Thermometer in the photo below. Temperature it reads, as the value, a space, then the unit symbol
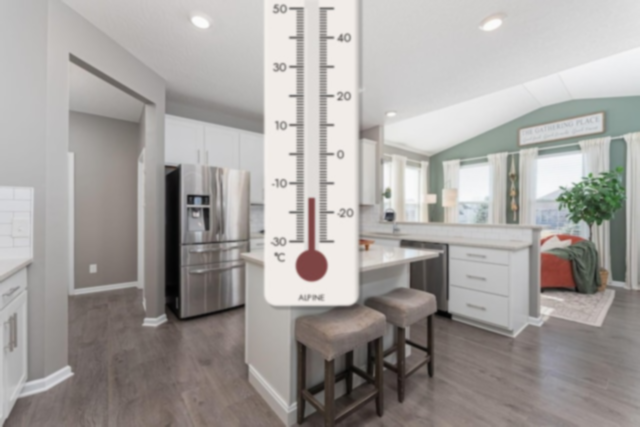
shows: -15 °C
